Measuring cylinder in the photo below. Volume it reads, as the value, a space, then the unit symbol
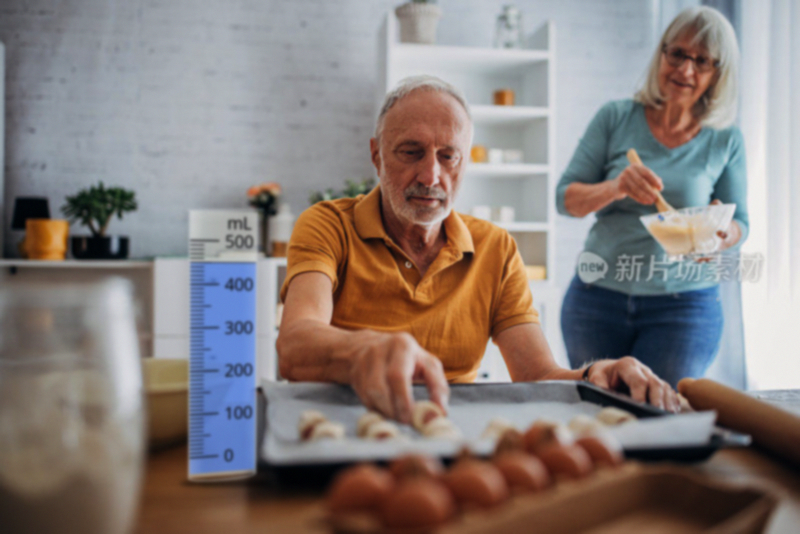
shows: 450 mL
